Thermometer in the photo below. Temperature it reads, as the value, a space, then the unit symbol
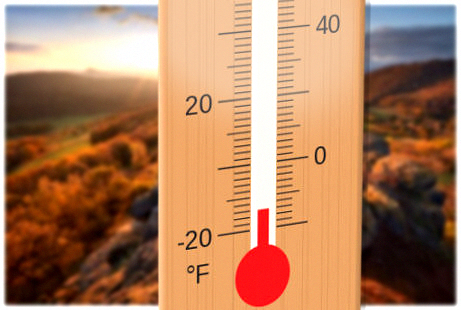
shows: -14 °F
